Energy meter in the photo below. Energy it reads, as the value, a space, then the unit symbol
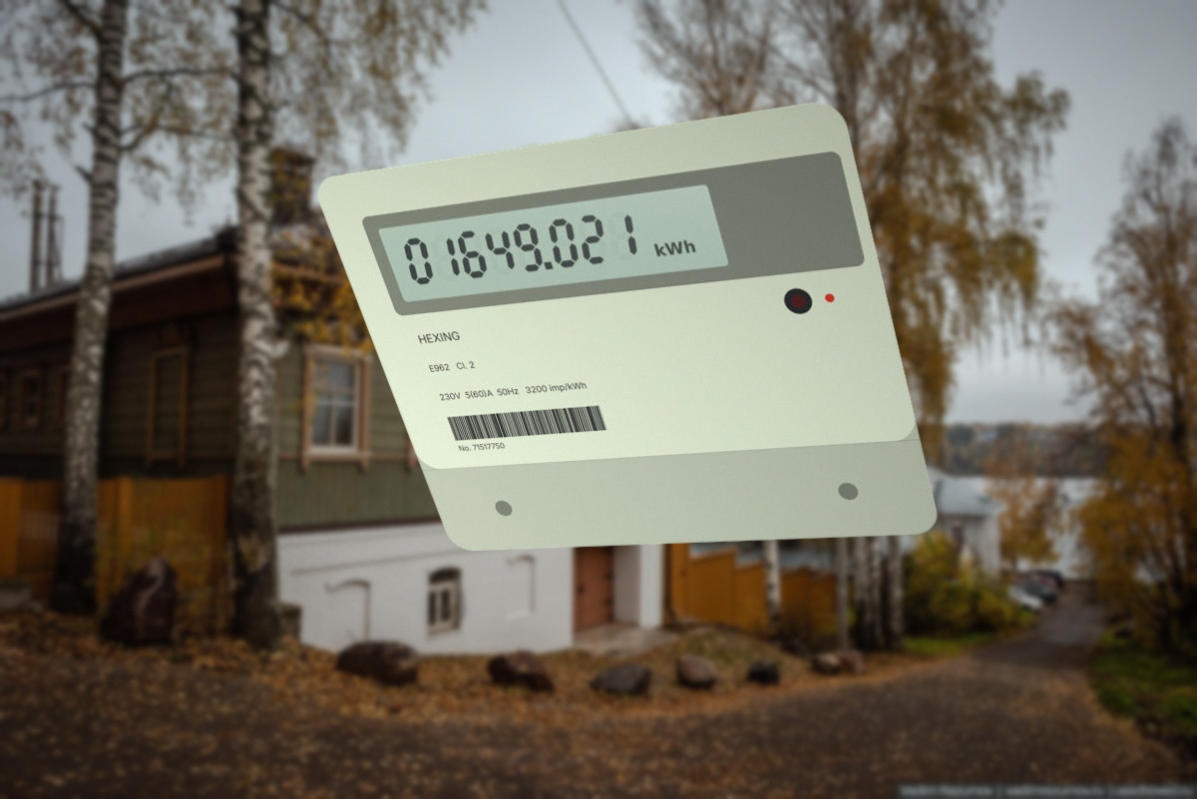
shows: 1649.021 kWh
